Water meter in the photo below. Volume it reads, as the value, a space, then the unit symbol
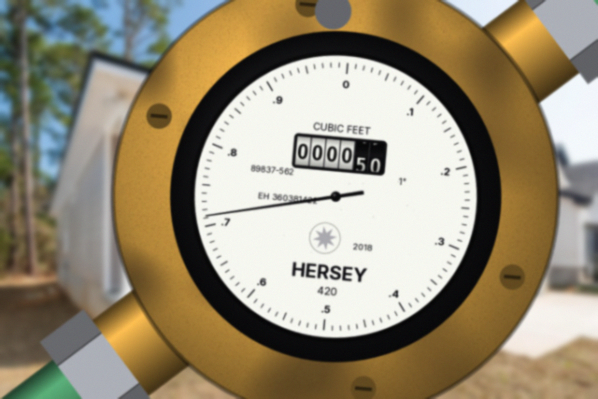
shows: 49.71 ft³
